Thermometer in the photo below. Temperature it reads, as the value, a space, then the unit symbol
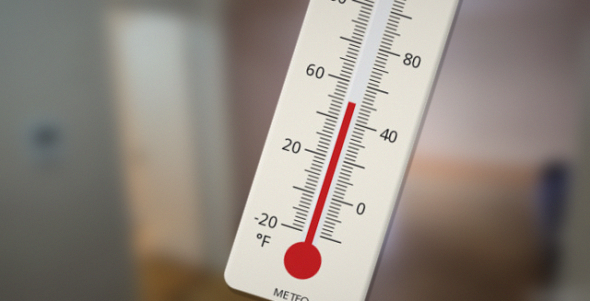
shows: 50 °F
